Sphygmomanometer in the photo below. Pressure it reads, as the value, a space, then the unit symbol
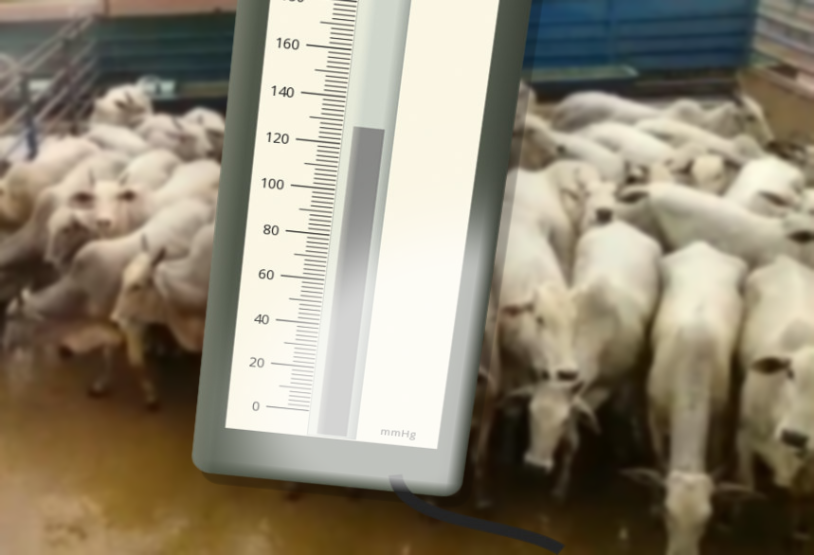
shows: 128 mmHg
